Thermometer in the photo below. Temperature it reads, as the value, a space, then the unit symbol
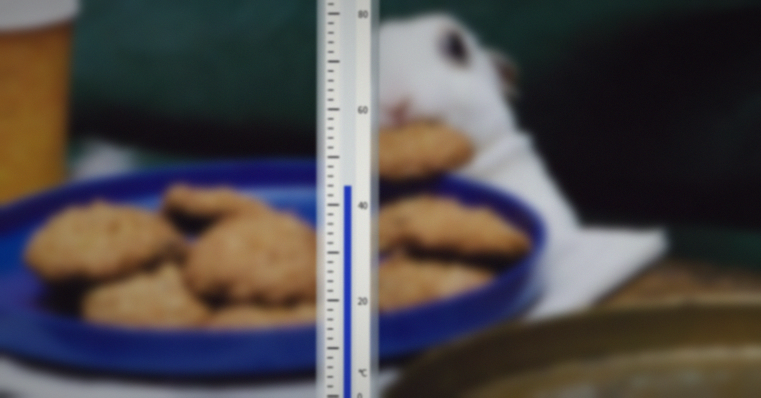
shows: 44 °C
